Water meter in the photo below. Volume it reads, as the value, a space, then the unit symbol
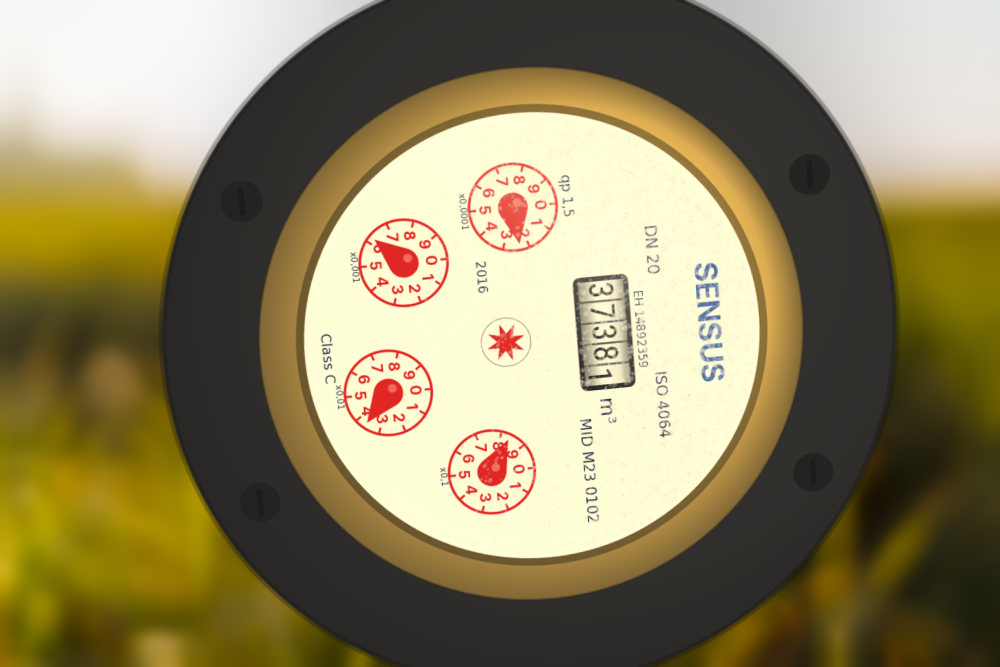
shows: 37380.8362 m³
